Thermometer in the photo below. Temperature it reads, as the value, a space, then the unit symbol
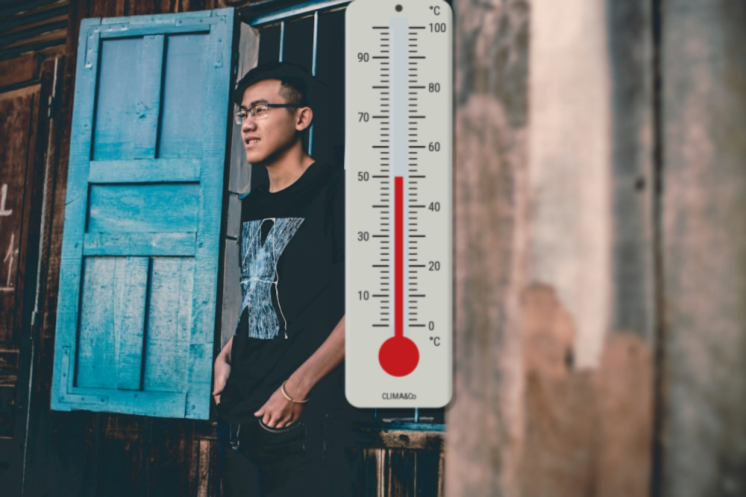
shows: 50 °C
